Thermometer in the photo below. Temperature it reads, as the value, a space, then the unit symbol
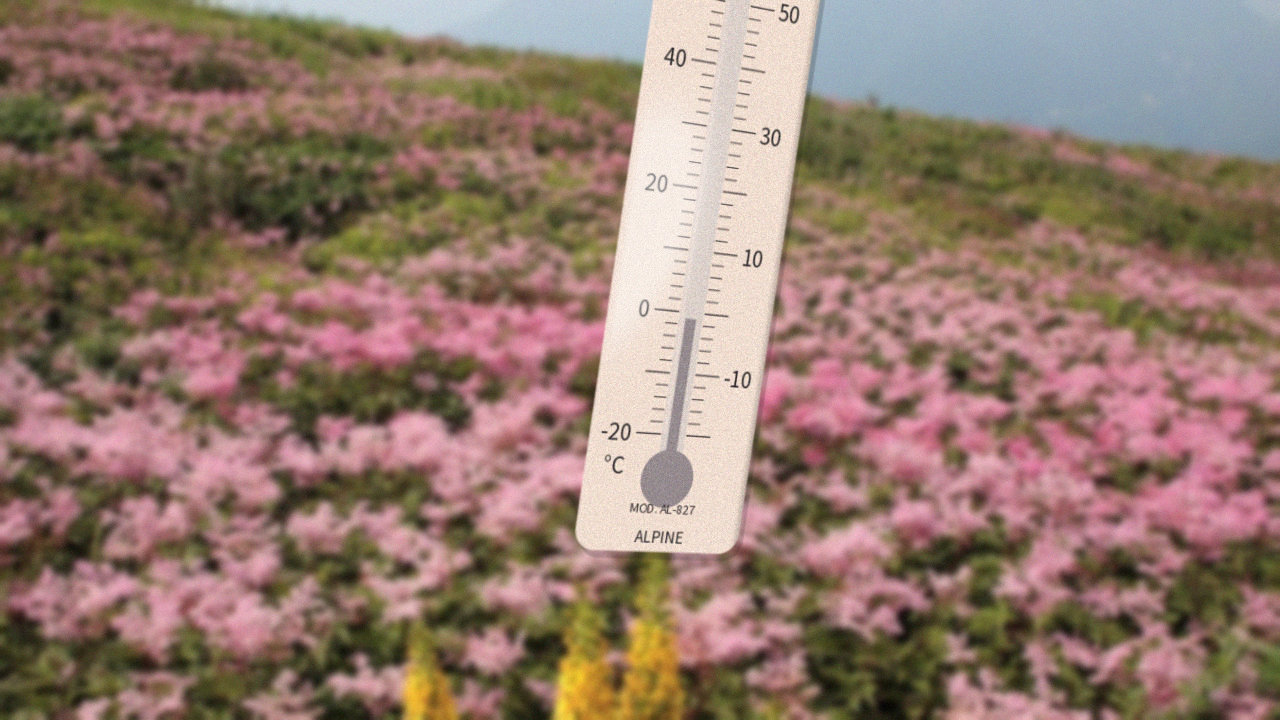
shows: -1 °C
